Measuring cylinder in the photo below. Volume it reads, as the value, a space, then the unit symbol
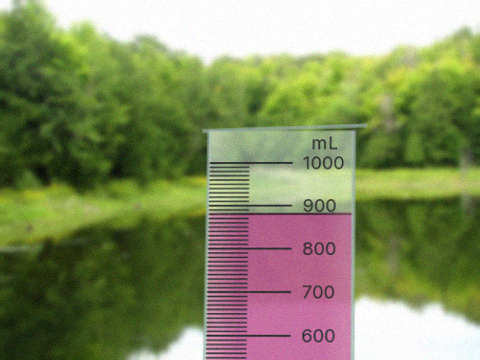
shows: 880 mL
